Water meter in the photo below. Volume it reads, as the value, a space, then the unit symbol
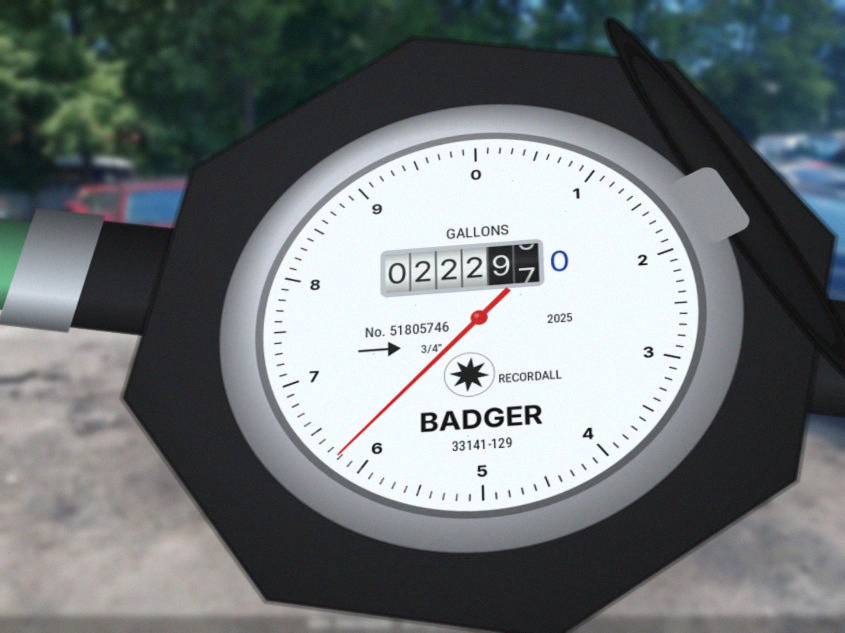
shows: 222966.2 gal
